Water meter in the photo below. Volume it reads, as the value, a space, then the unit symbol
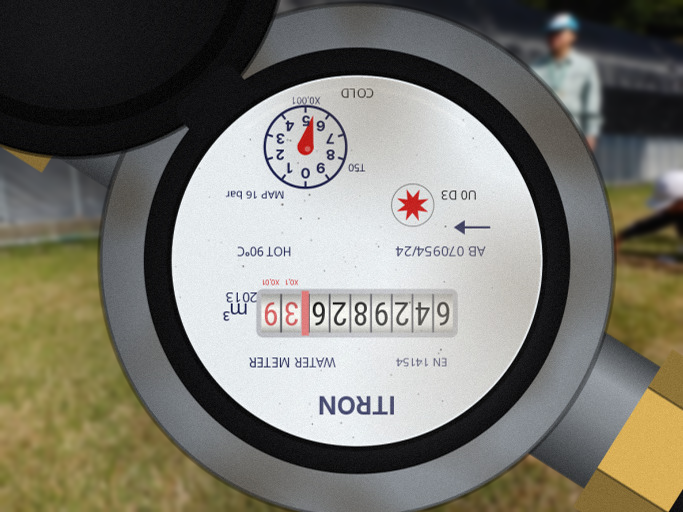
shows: 6429826.395 m³
